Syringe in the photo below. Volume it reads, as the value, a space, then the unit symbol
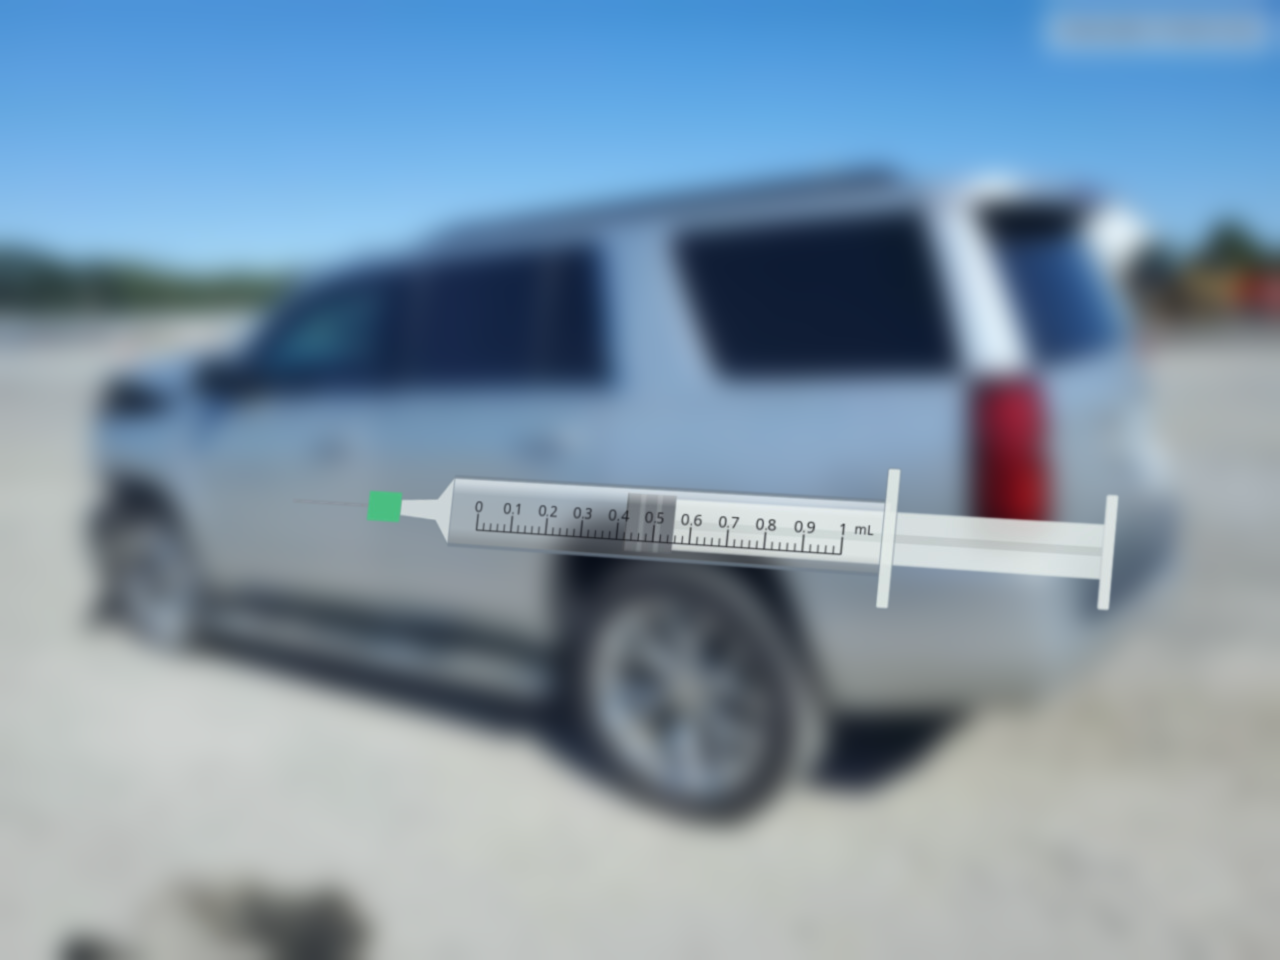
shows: 0.42 mL
